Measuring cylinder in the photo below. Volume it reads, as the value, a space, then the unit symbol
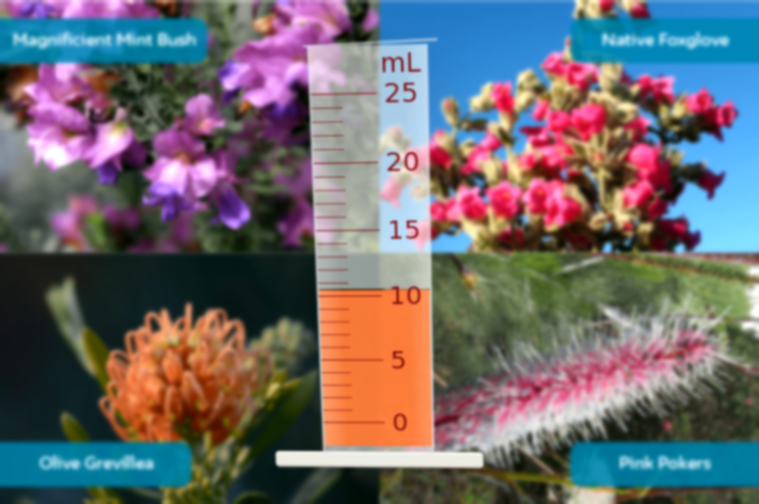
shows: 10.5 mL
